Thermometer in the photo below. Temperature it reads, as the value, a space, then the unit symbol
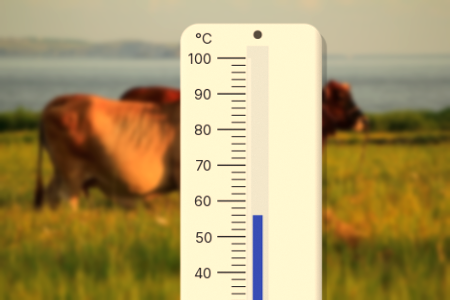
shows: 56 °C
